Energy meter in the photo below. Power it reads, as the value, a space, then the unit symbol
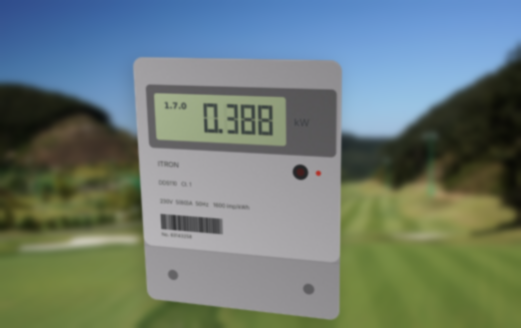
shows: 0.388 kW
